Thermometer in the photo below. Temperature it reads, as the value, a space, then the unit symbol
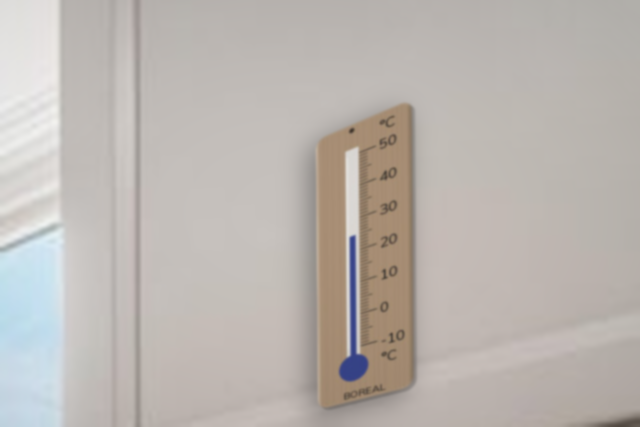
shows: 25 °C
